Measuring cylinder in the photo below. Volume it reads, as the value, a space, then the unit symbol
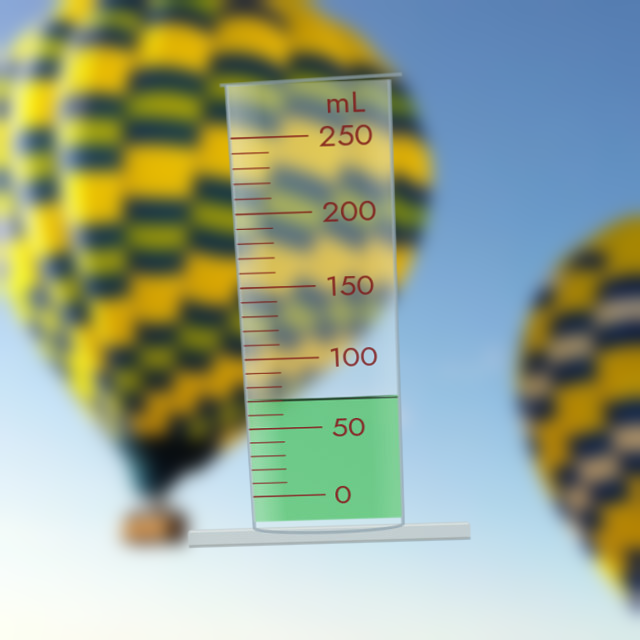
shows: 70 mL
